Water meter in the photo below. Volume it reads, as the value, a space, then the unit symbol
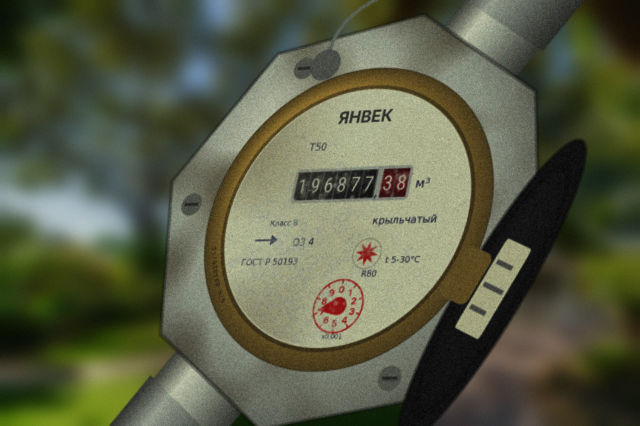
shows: 196877.387 m³
